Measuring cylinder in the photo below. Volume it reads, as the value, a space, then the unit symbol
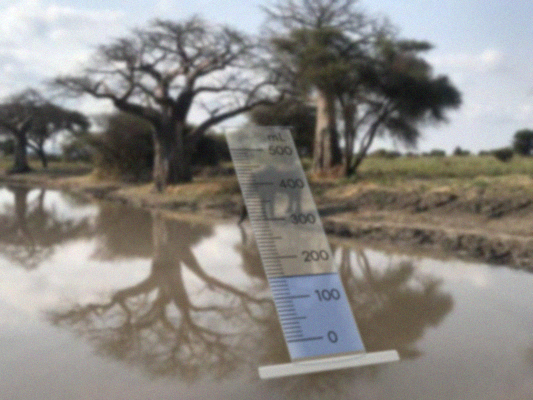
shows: 150 mL
